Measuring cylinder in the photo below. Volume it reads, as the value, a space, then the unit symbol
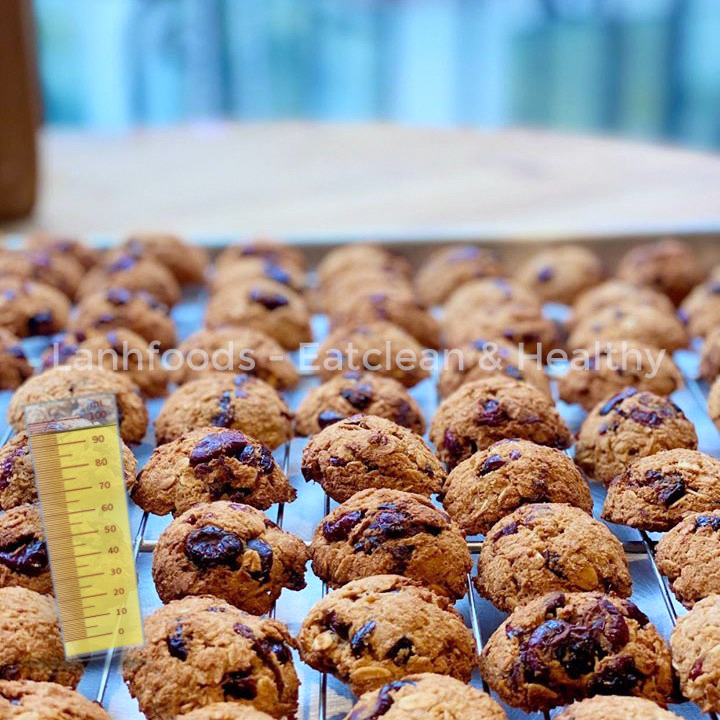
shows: 95 mL
